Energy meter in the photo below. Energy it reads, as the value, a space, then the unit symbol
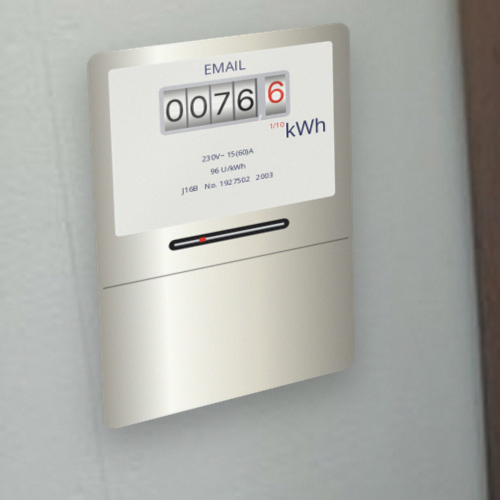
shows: 76.6 kWh
